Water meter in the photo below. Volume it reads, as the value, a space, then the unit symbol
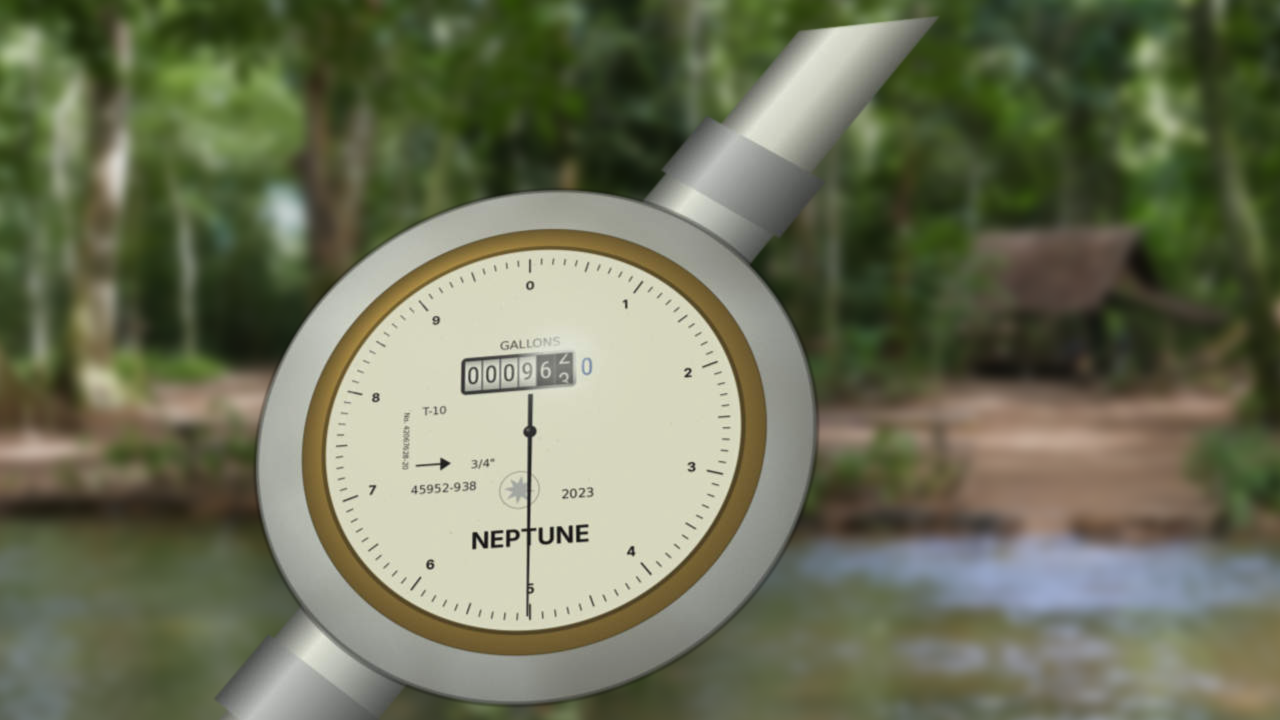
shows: 9625.0 gal
